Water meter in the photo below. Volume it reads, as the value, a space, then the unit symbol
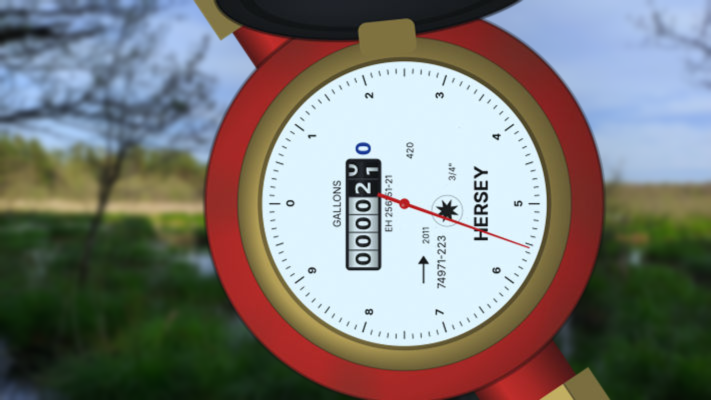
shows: 205.5 gal
